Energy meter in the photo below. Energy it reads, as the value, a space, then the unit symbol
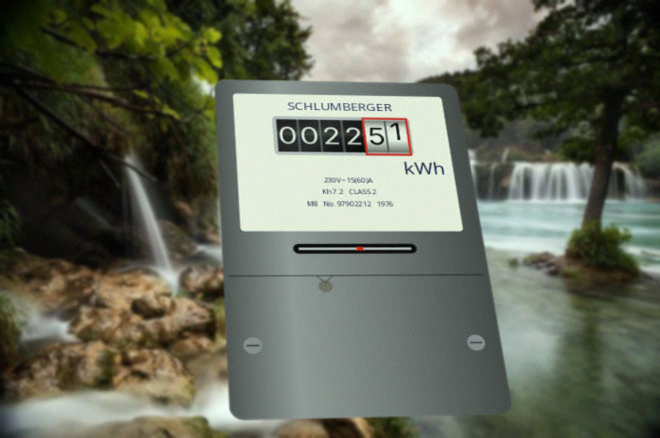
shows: 22.51 kWh
